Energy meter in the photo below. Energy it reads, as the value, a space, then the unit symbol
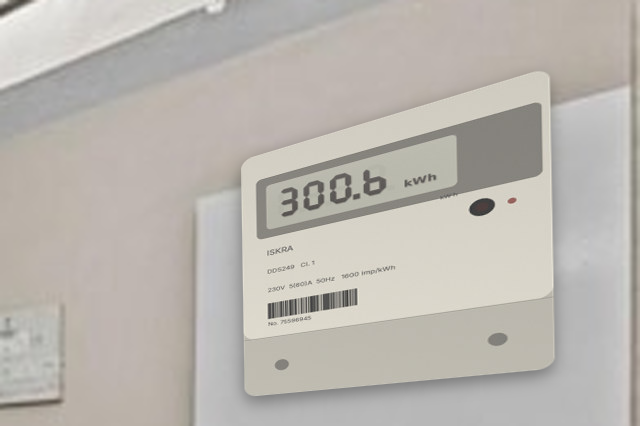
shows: 300.6 kWh
